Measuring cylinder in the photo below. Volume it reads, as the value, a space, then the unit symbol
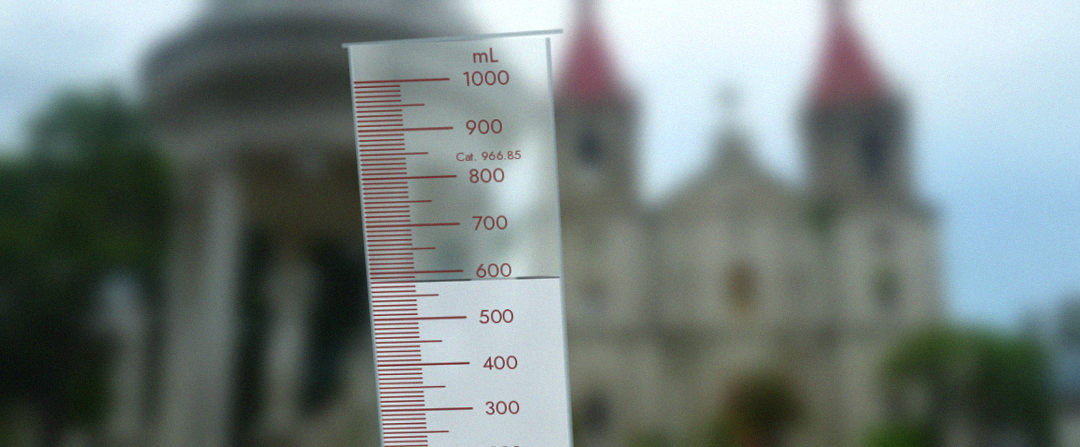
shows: 580 mL
